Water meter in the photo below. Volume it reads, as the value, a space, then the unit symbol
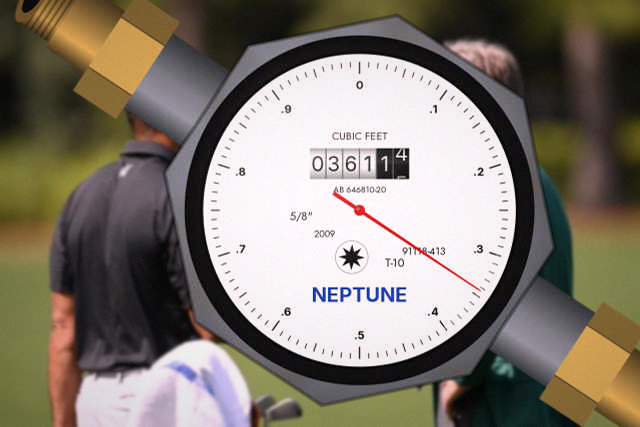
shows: 36114.34 ft³
